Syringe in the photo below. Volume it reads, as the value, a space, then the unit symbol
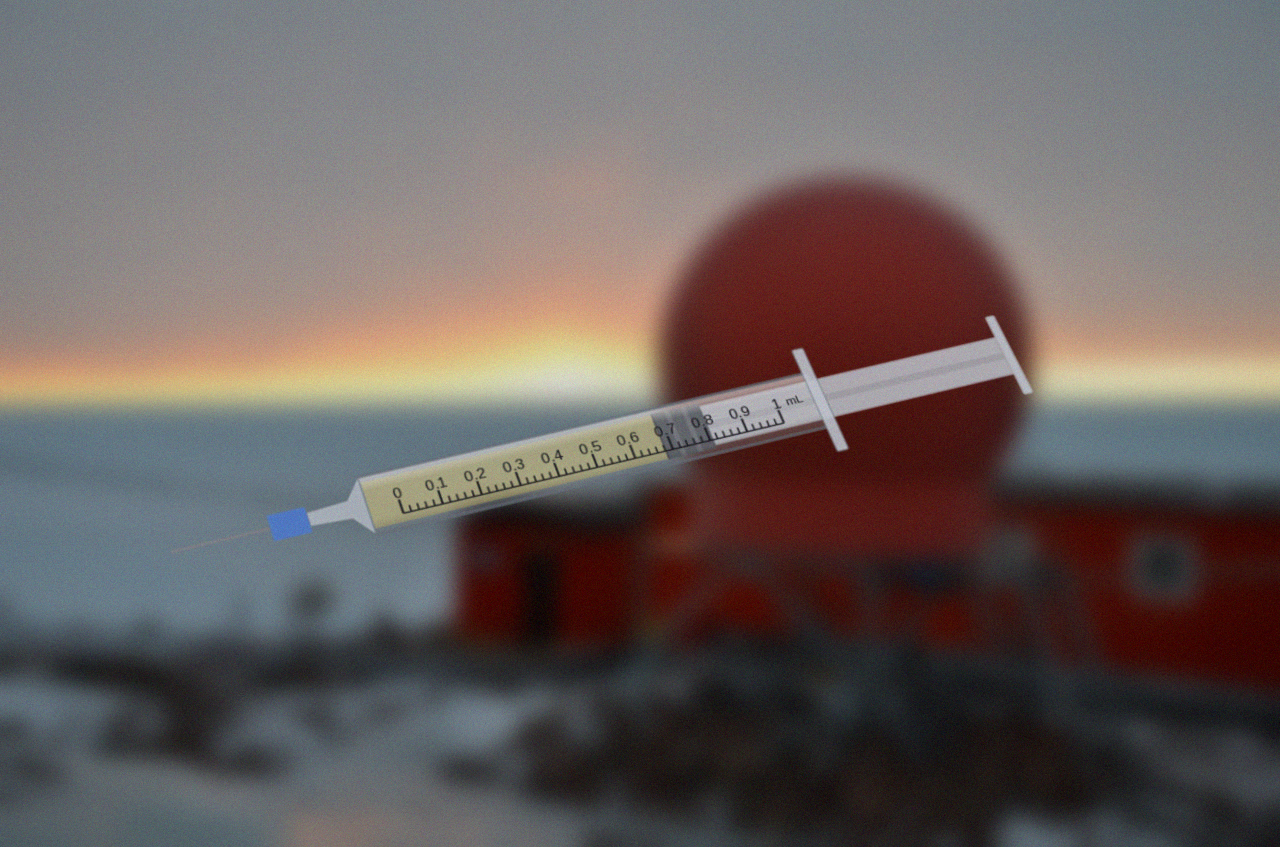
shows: 0.68 mL
